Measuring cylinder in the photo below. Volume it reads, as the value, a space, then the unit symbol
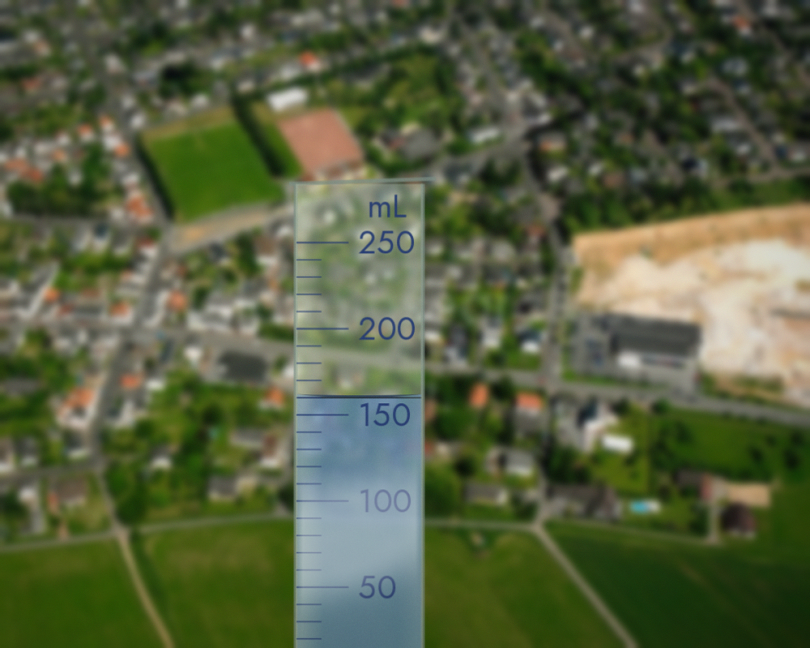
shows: 160 mL
